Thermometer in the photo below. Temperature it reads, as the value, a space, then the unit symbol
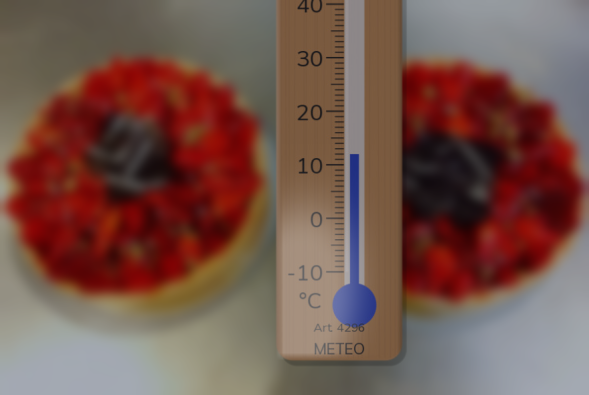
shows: 12 °C
